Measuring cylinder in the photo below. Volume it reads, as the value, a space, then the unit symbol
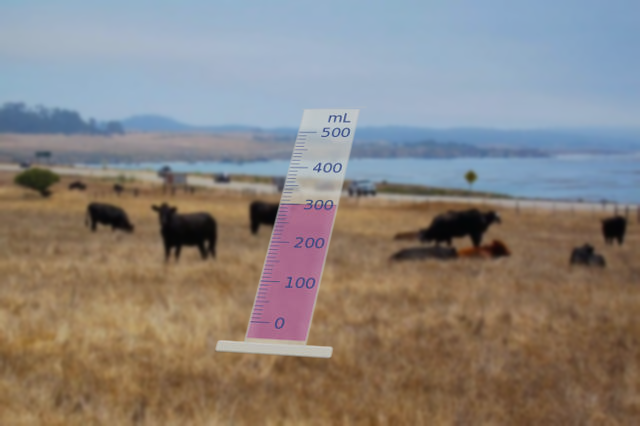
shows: 300 mL
